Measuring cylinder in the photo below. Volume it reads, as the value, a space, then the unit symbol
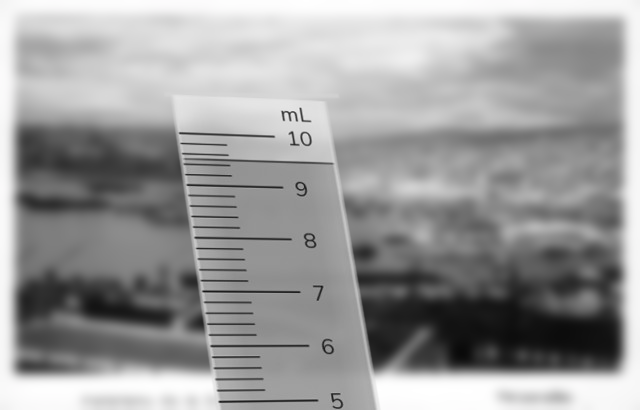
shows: 9.5 mL
